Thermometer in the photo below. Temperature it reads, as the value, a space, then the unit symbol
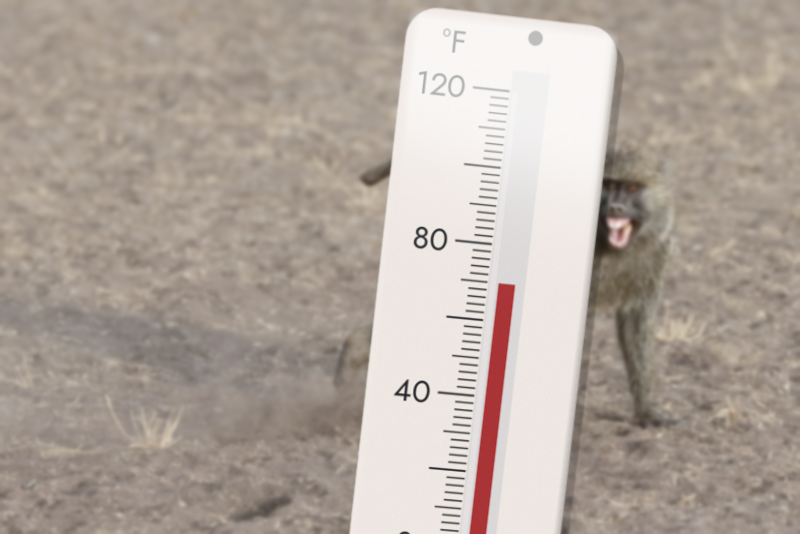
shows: 70 °F
